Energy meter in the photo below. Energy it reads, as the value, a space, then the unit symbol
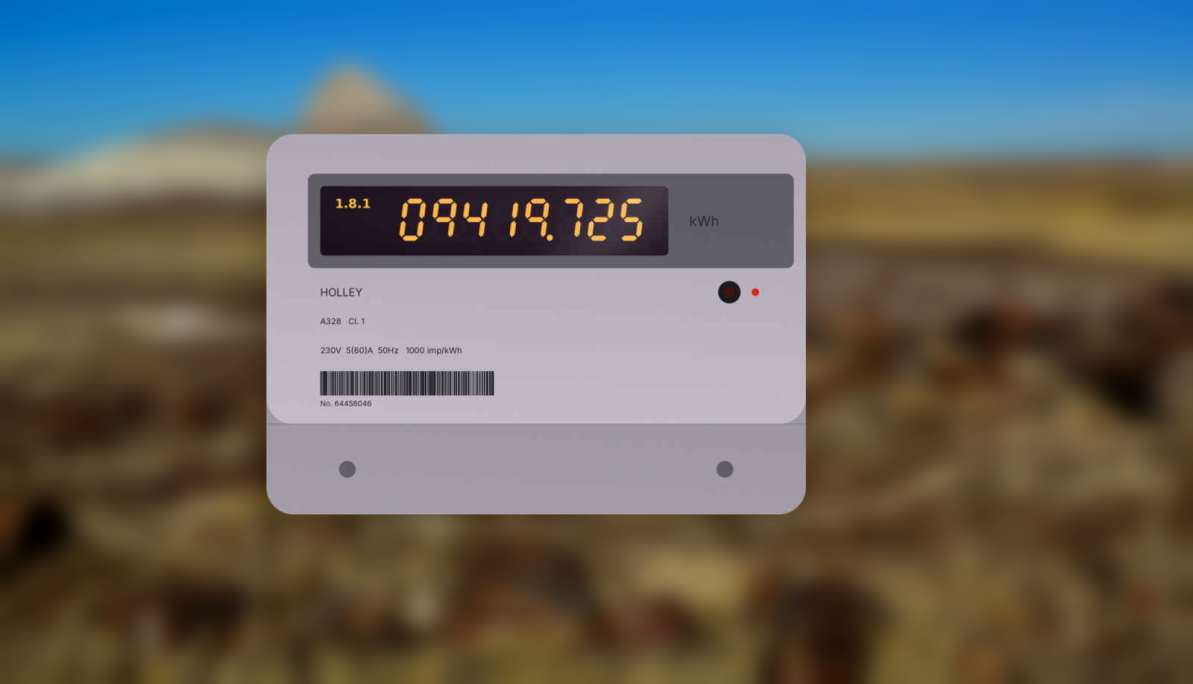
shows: 9419.725 kWh
